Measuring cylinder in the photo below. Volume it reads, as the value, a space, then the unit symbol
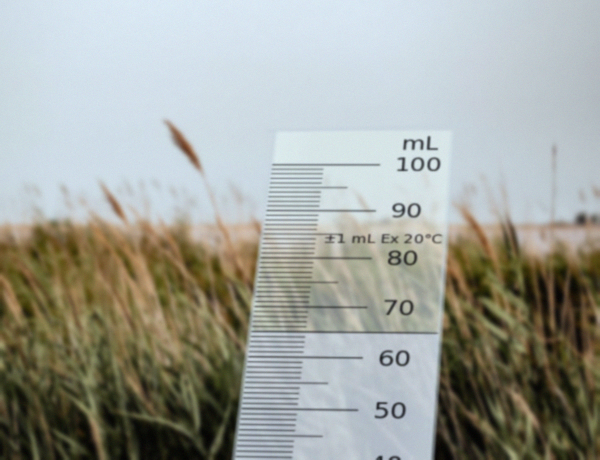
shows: 65 mL
